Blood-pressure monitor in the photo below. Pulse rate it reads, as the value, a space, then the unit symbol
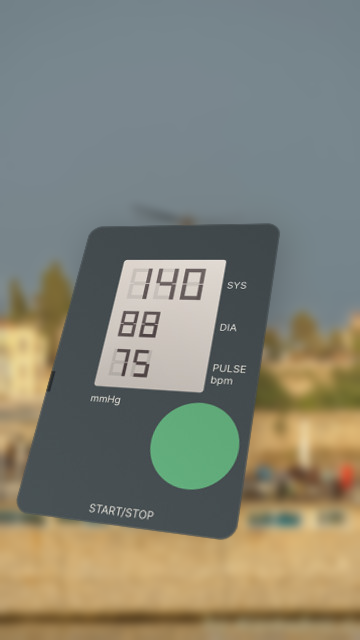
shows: 75 bpm
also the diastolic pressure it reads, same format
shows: 88 mmHg
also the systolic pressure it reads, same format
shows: 140 mmHg
